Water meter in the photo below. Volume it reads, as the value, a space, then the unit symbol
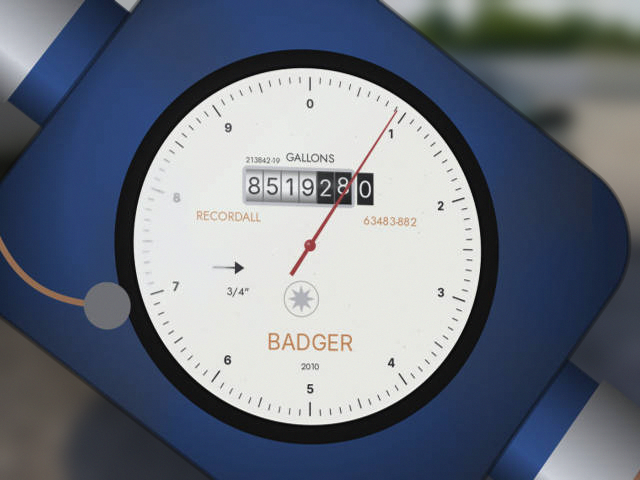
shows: 8519280.9 gal
